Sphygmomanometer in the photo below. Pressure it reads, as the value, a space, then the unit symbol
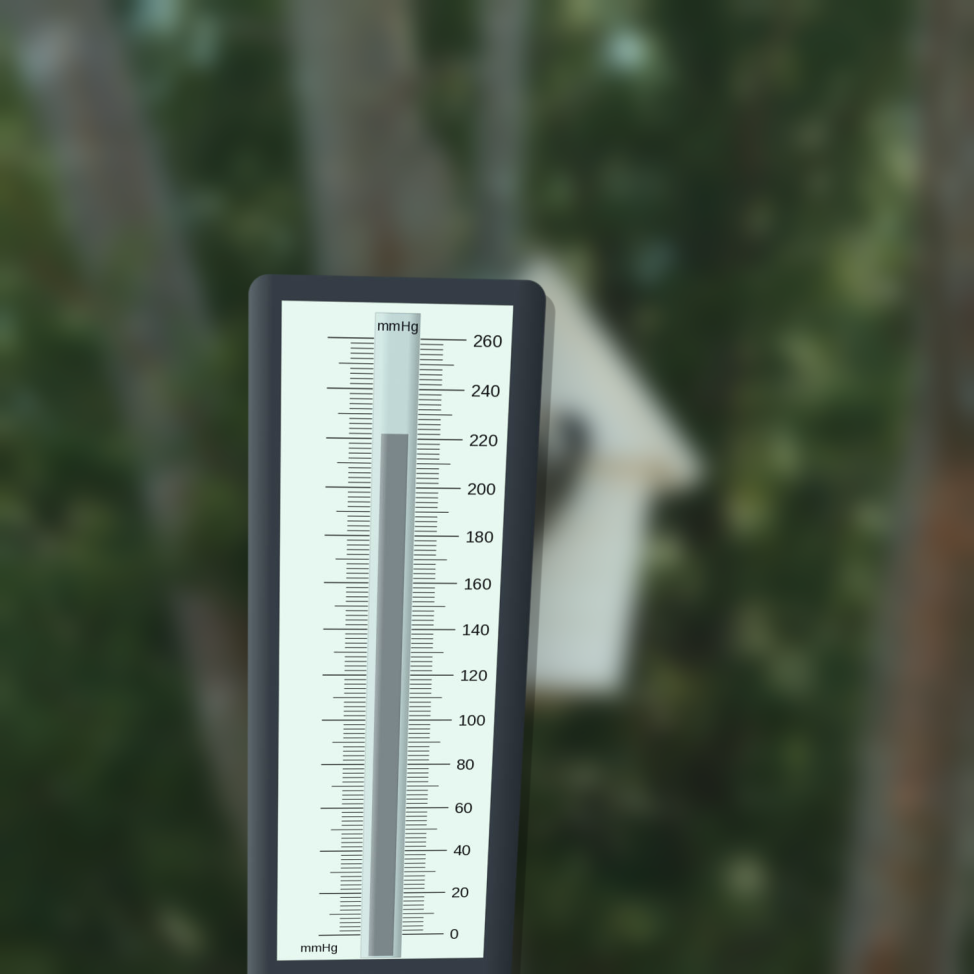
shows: 222 mmHg
